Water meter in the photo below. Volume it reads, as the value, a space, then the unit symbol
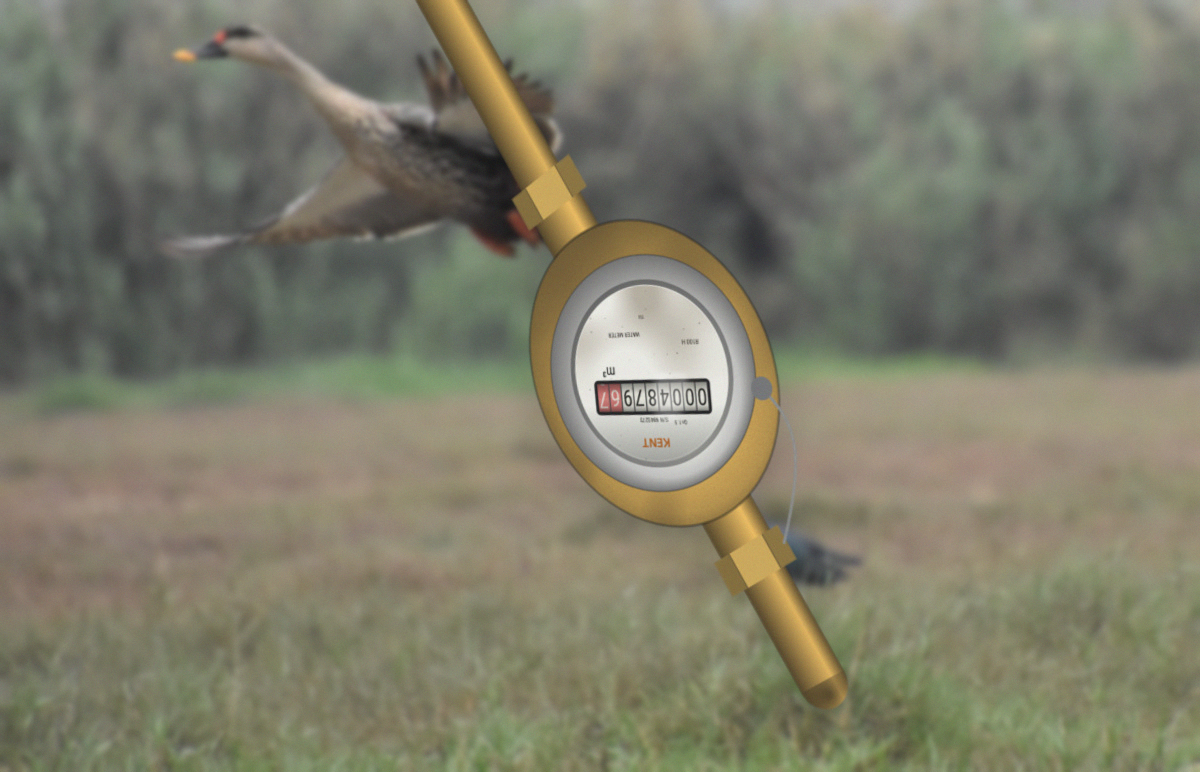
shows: 4879.67 m³
